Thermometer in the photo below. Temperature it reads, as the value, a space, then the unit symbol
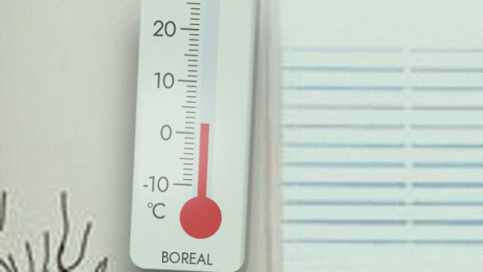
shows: 2 °C
